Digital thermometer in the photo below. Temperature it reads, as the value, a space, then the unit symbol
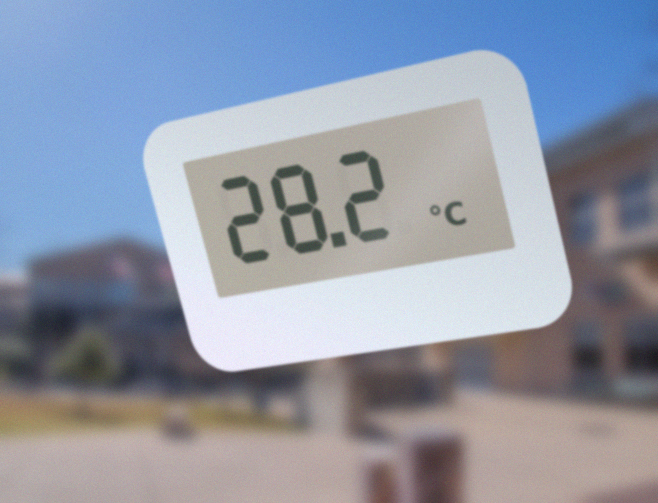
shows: 28.2 °C
